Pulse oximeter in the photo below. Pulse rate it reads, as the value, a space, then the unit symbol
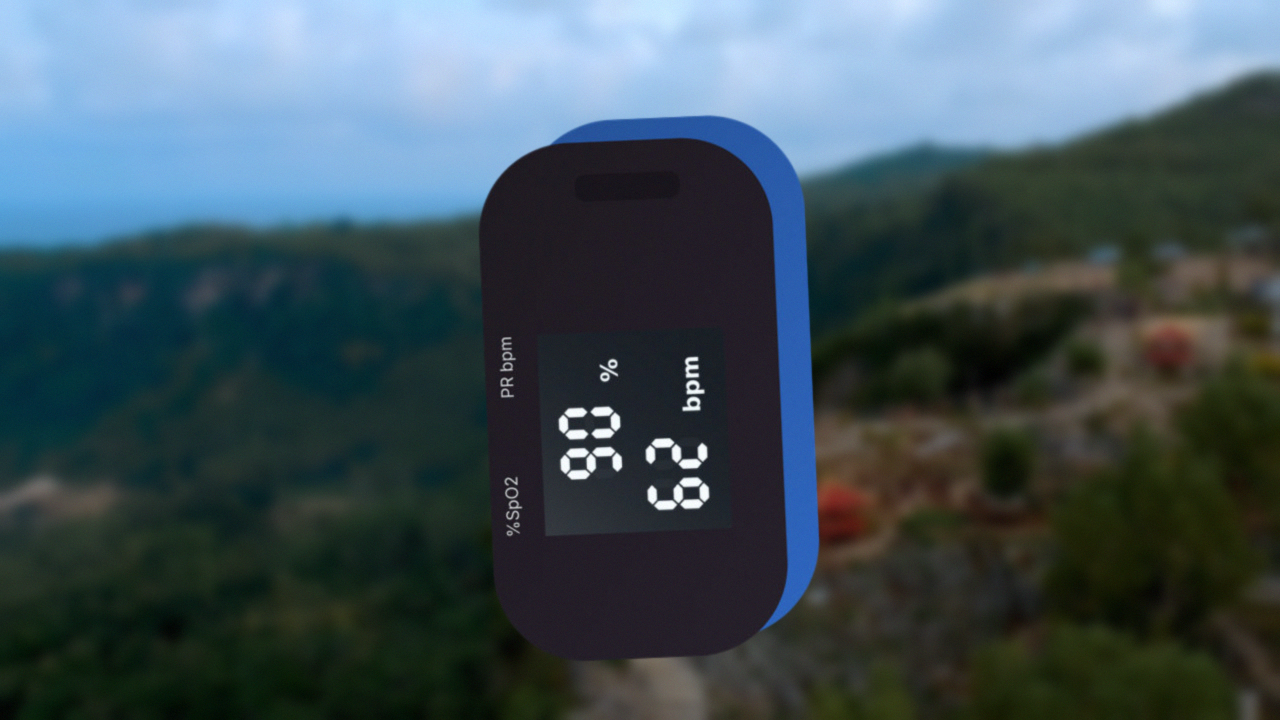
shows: 62 bpm
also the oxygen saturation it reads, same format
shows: 90 %
